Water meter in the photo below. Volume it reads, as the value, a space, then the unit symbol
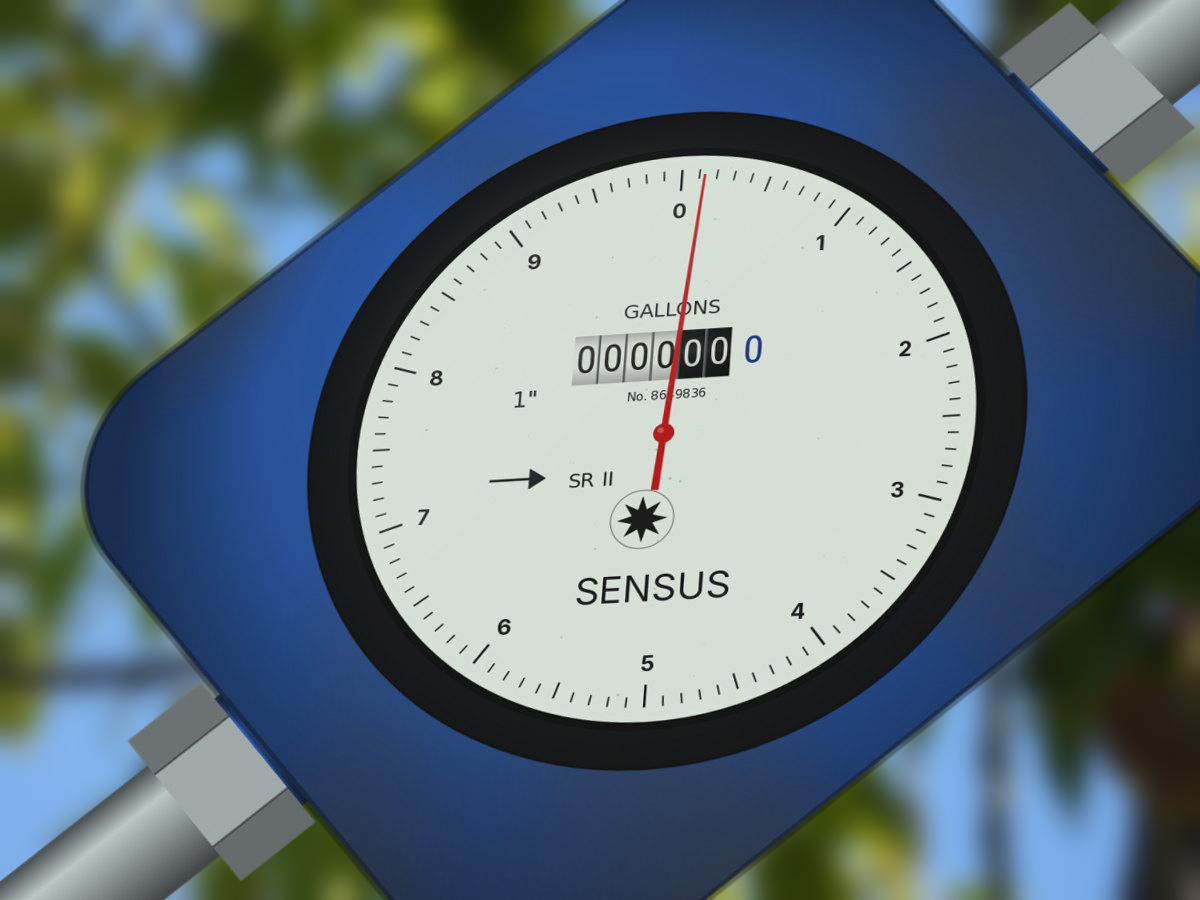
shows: 0.1 gal
